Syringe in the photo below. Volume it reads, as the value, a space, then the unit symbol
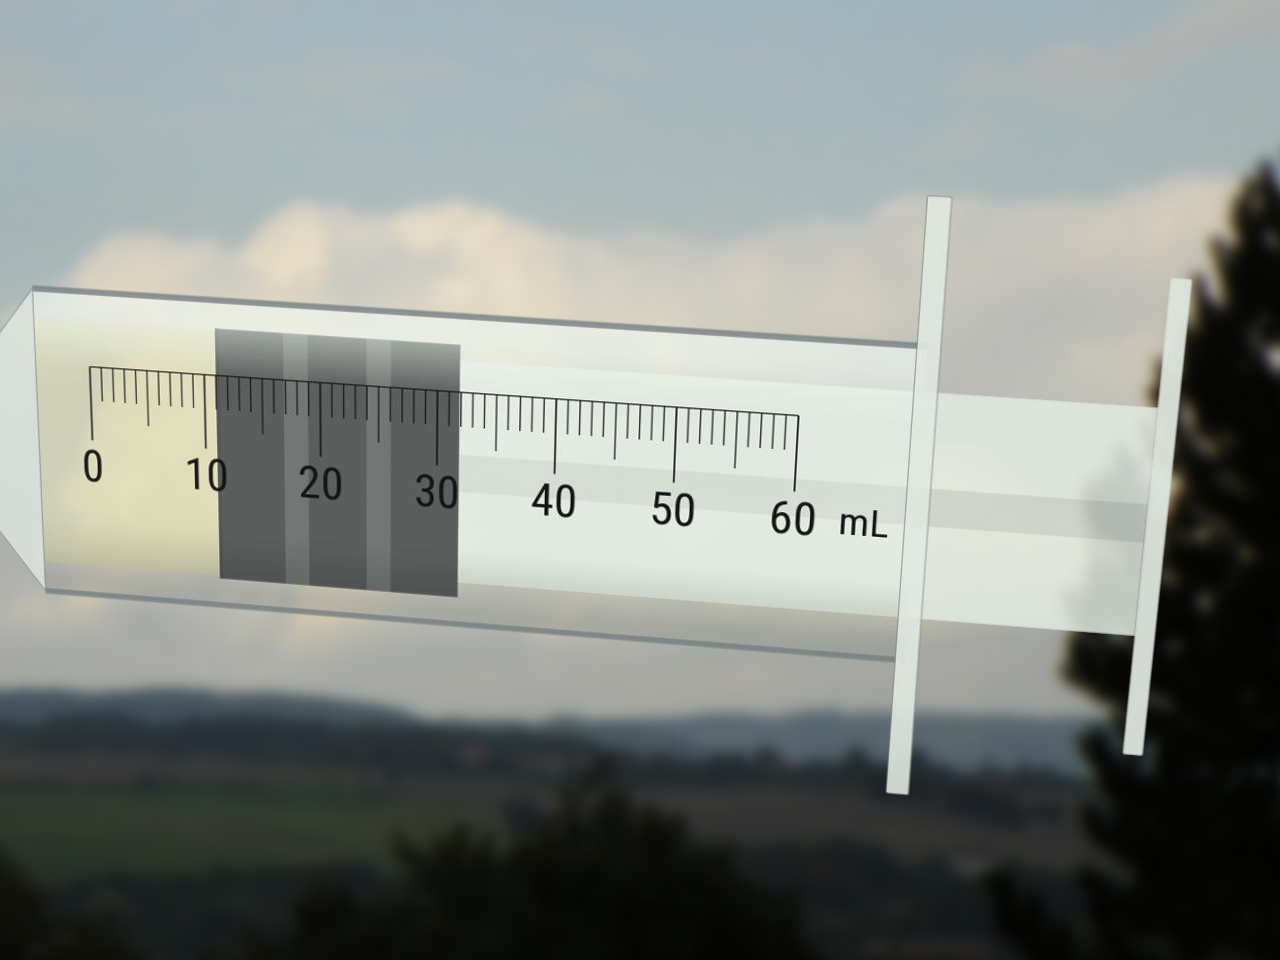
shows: 11 mL
